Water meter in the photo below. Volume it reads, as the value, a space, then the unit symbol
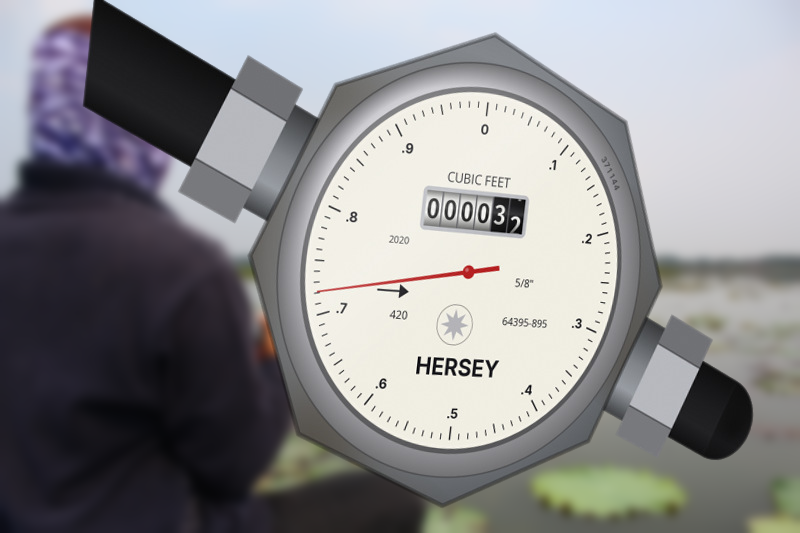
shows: 31.72 ft³
